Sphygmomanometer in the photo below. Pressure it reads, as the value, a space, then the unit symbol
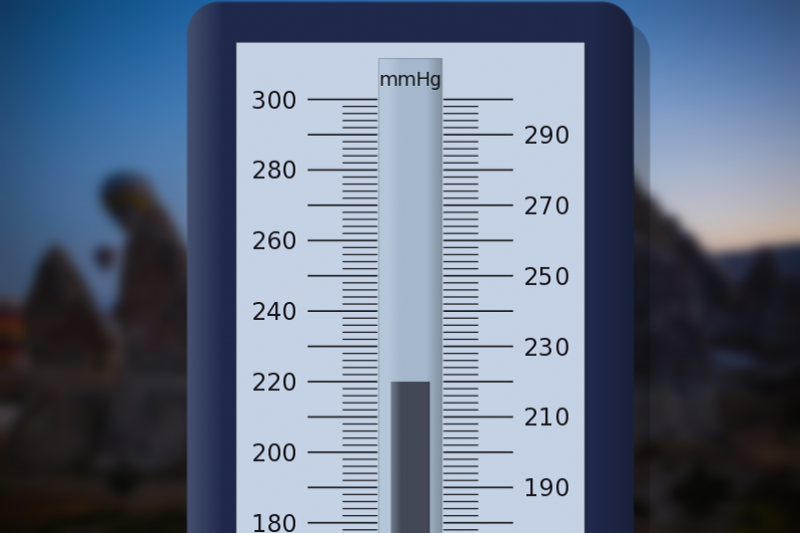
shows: 220 mmHg
